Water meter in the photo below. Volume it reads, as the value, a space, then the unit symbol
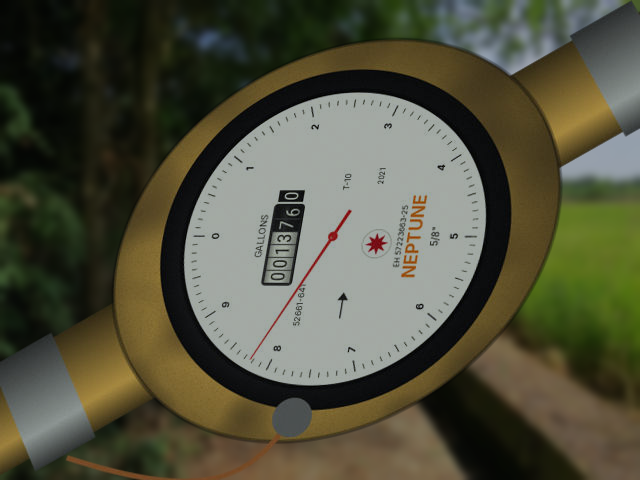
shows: 13758.2 gal
